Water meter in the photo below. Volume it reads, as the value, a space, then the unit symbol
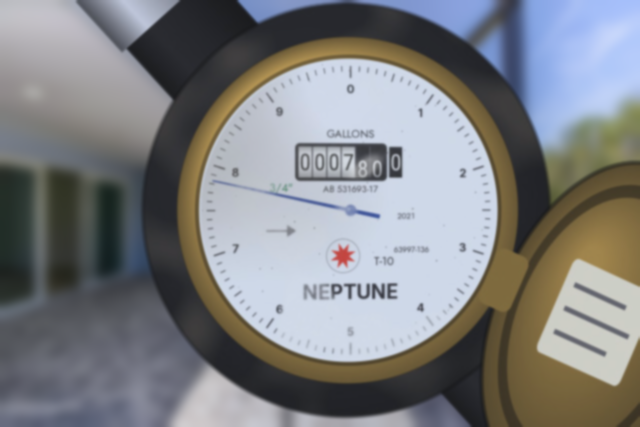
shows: 7797.8 gal
